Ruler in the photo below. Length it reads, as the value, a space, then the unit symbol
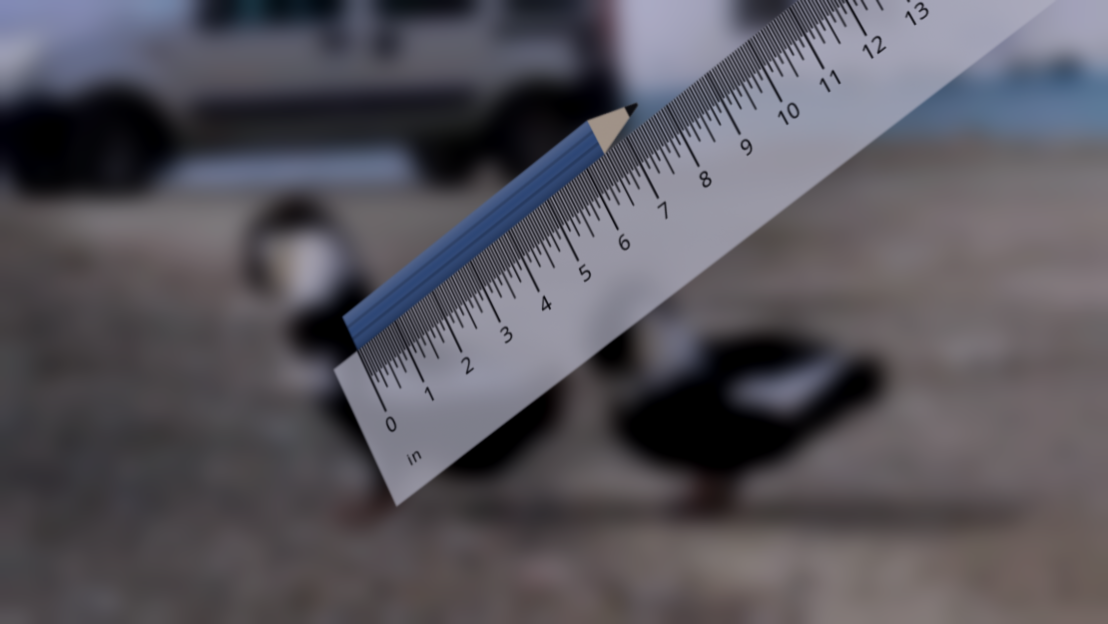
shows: 7.5 in
